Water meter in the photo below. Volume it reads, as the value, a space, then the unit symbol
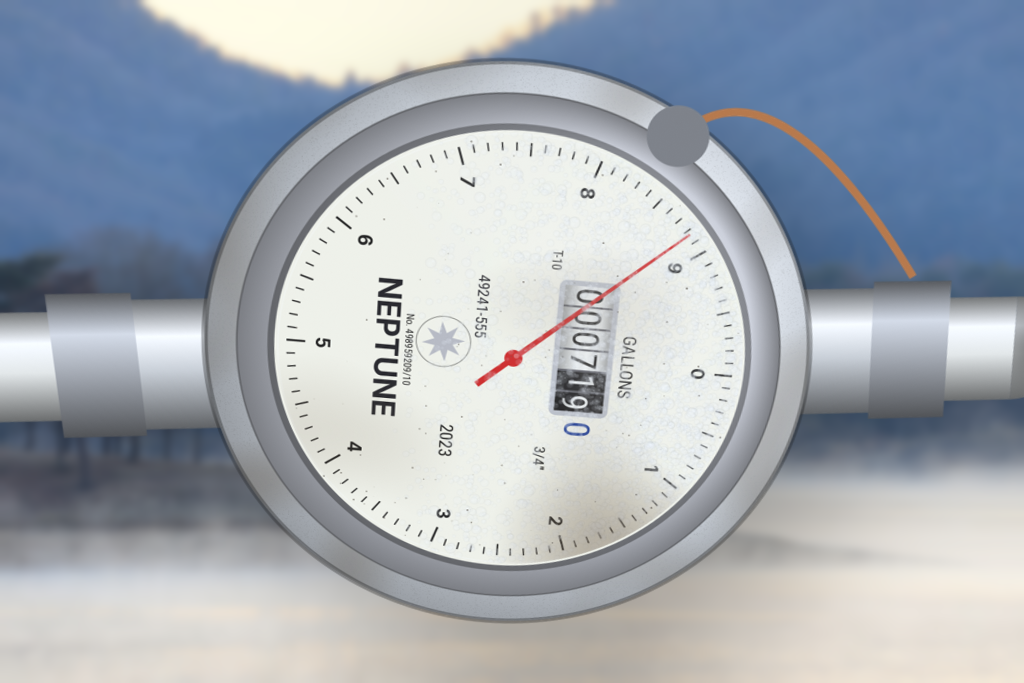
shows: 7188.8 gal
